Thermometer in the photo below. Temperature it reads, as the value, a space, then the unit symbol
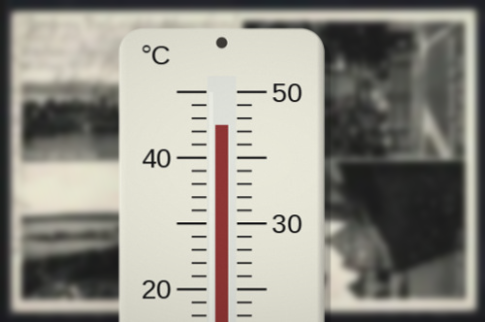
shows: 45 °C
